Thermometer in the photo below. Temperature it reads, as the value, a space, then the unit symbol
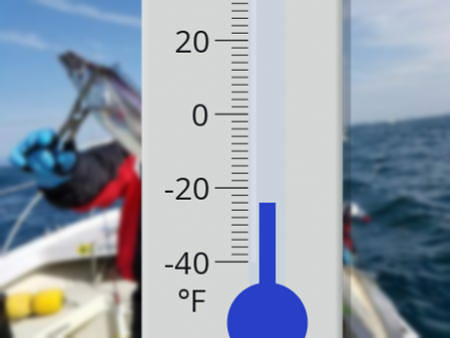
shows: -24 °F
